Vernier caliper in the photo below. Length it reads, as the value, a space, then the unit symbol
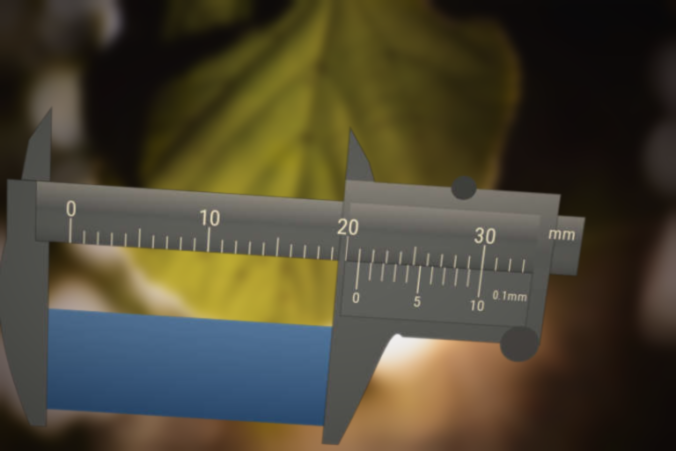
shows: 21.0 mm
